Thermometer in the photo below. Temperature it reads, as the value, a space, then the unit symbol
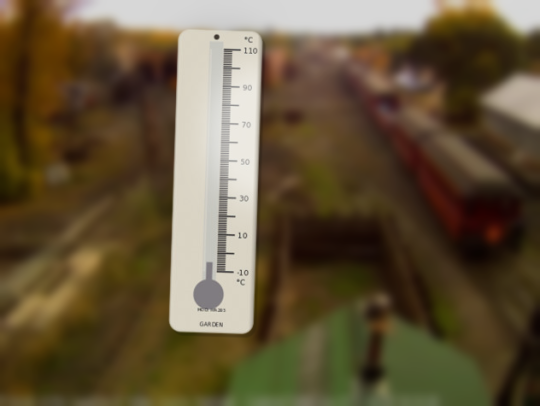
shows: -5 °C
